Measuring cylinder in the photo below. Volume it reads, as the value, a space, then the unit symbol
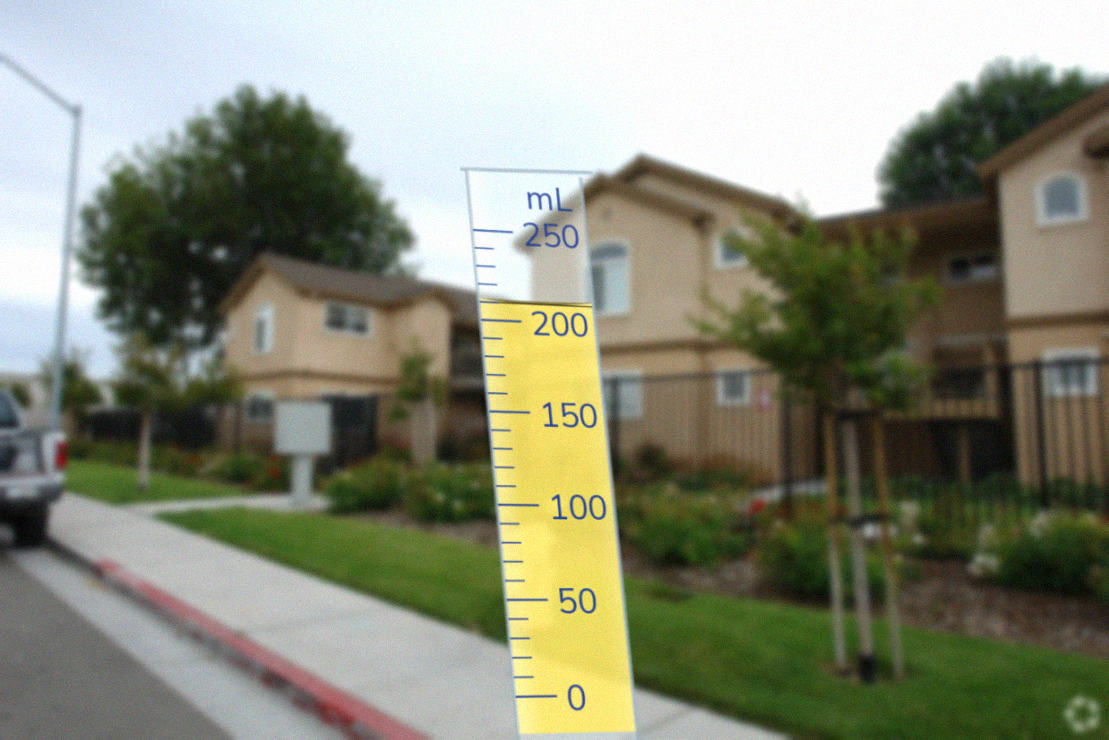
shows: 210 mL
